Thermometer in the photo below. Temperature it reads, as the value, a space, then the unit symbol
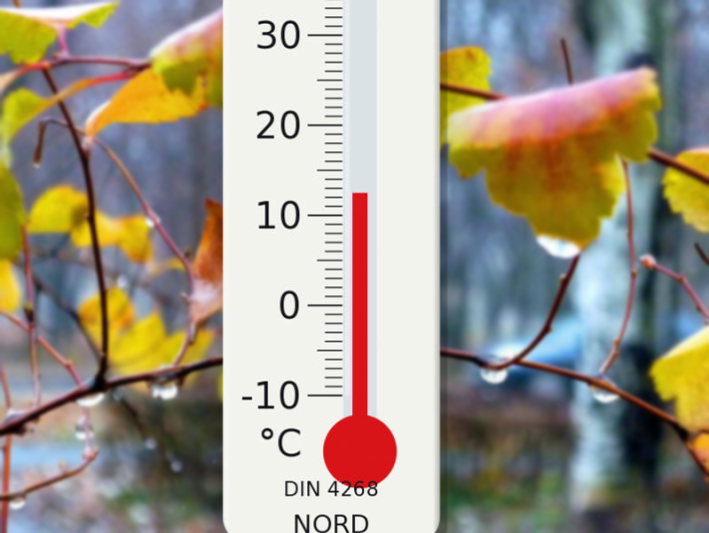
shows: 12.5 °C
